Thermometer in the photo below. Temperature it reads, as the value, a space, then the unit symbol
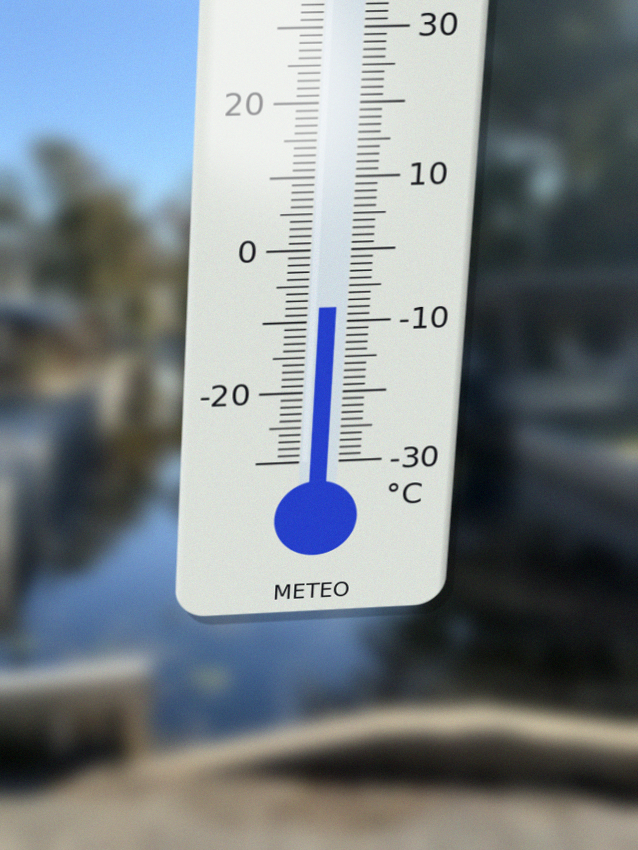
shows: -8 °C
